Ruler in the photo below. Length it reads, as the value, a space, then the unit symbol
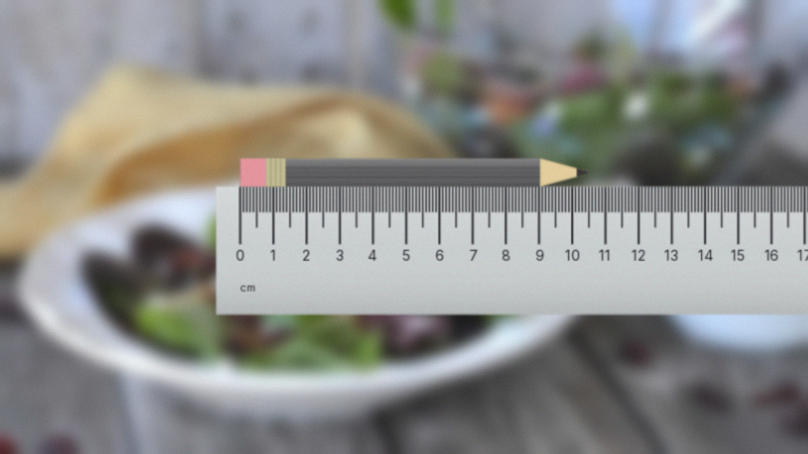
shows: 10.5 cm
